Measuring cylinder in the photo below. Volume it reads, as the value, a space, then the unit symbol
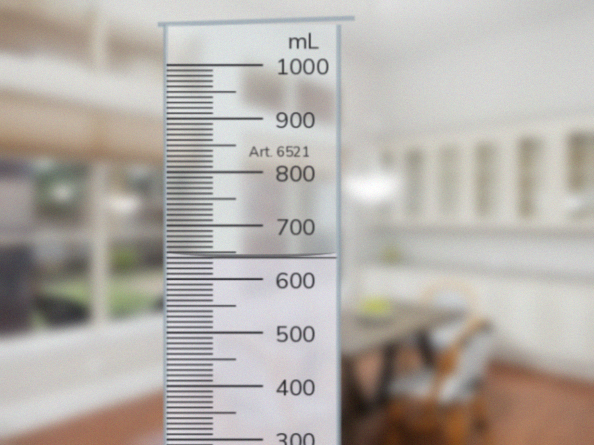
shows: 640 mL
